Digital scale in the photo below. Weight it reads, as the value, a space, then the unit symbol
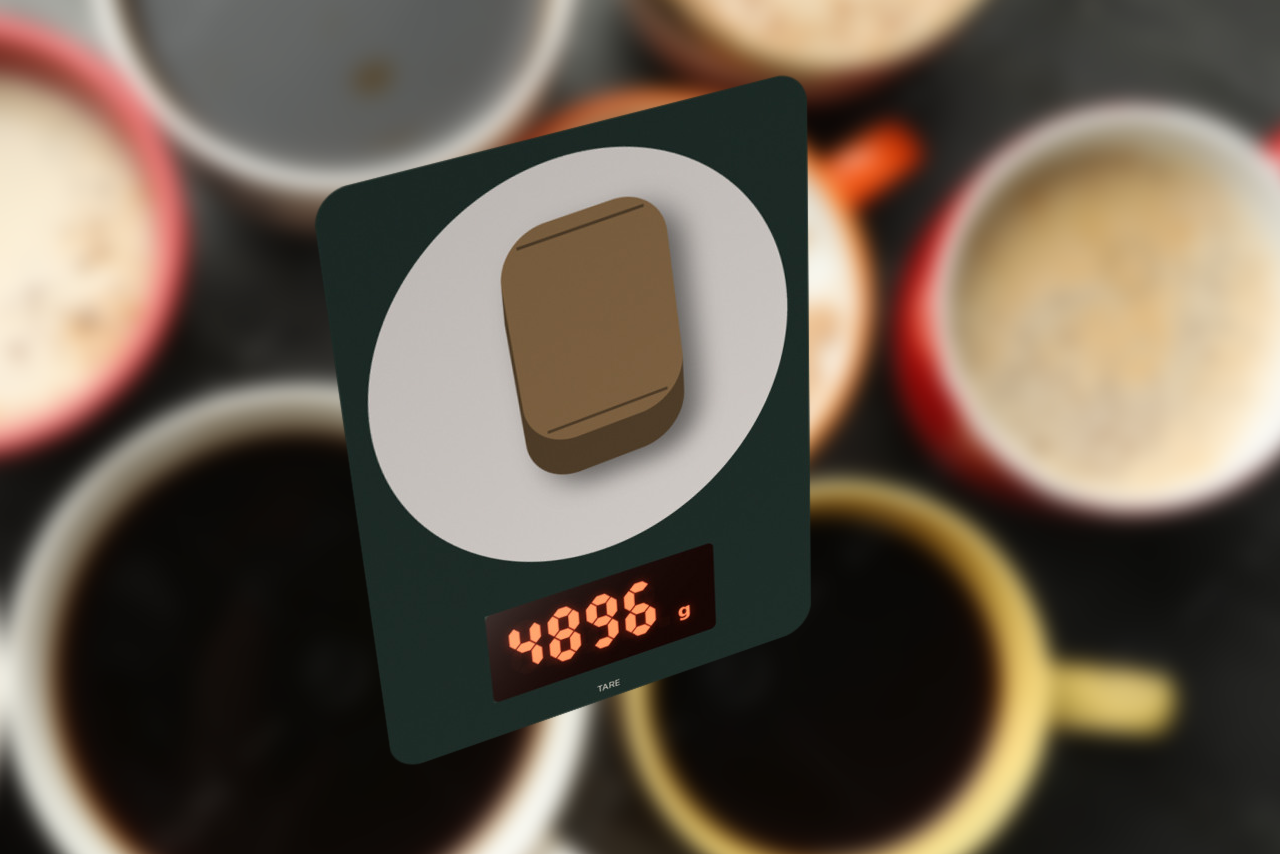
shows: 4896 g
